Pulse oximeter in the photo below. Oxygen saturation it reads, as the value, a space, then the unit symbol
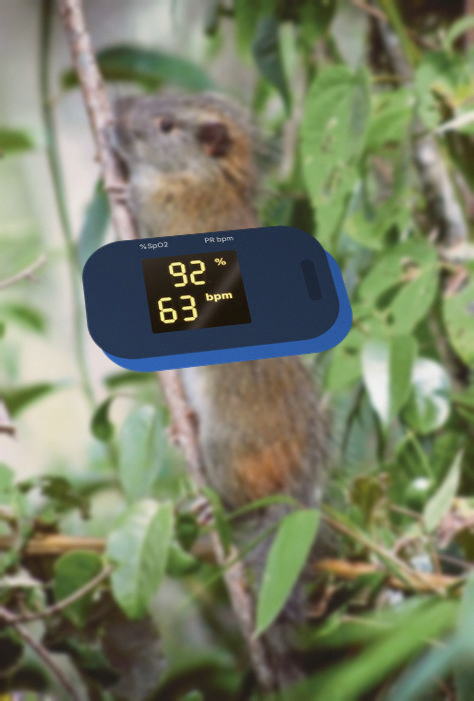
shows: 92 %
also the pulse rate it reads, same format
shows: 63 bpm
